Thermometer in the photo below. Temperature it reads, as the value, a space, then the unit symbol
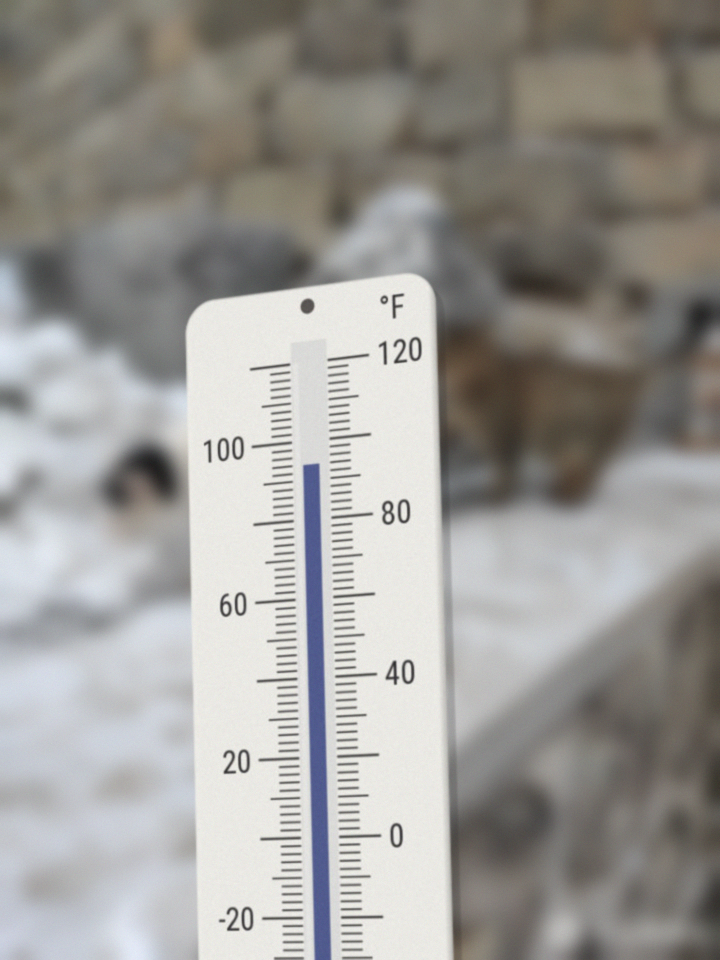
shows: 94 °F
